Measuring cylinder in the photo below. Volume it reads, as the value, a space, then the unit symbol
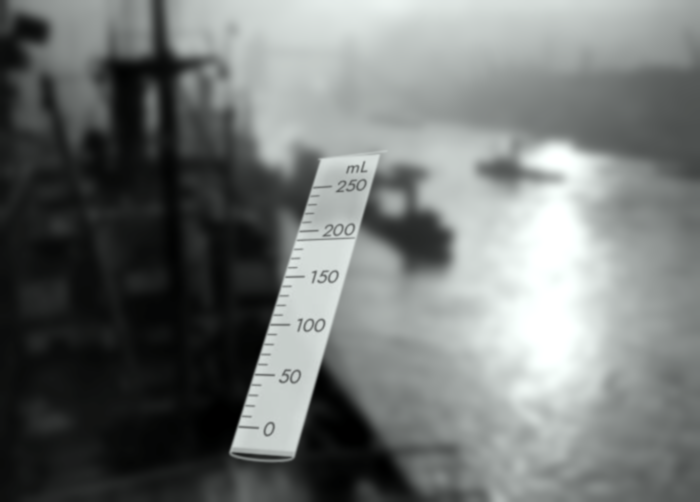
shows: 190 mL
